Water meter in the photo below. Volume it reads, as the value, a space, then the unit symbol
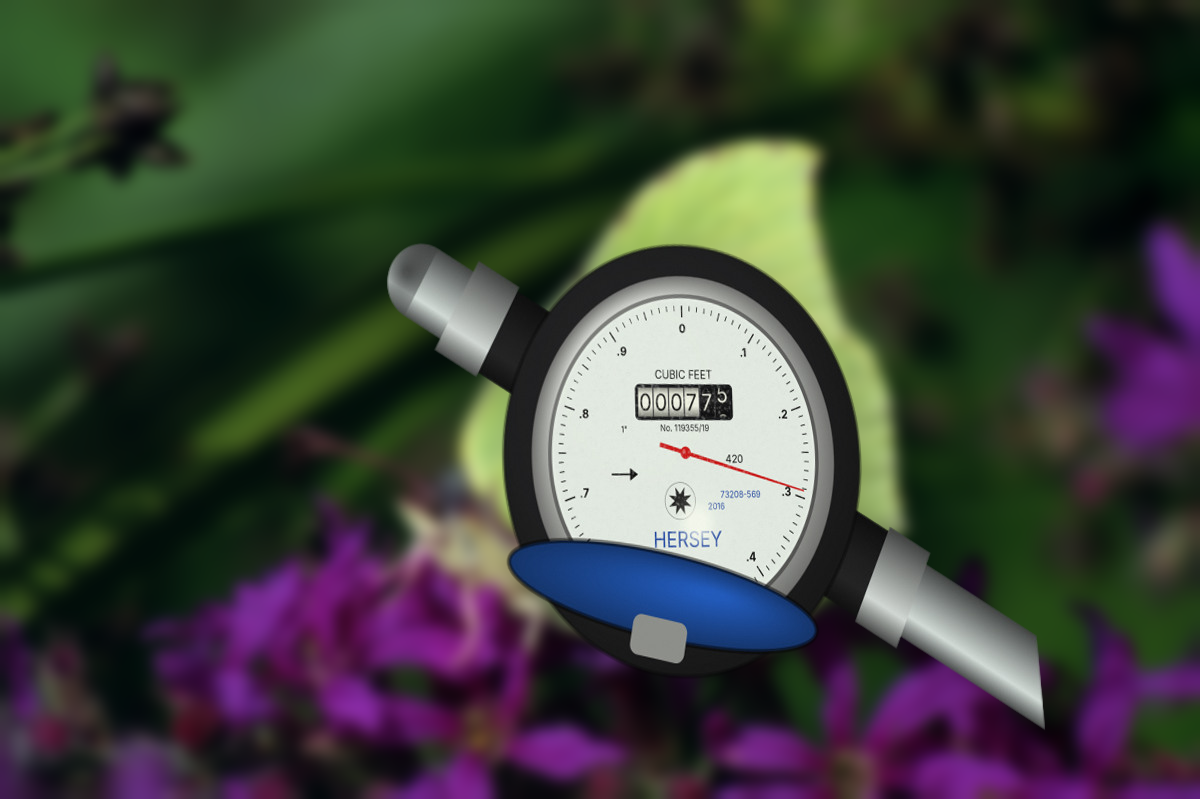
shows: 775.29 ft³
